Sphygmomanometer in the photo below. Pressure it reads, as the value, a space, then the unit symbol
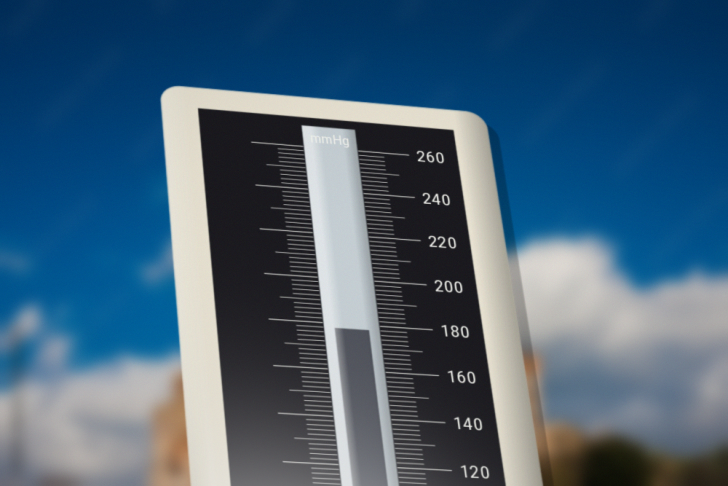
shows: 178 mmHg
